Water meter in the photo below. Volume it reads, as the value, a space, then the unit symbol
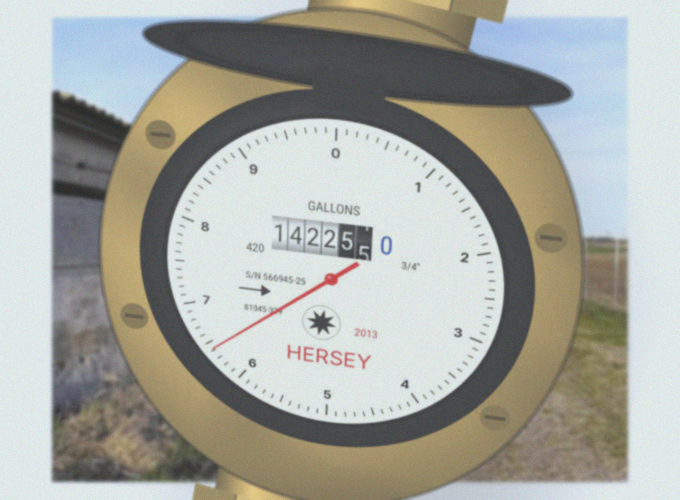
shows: 1422546.4 gal
